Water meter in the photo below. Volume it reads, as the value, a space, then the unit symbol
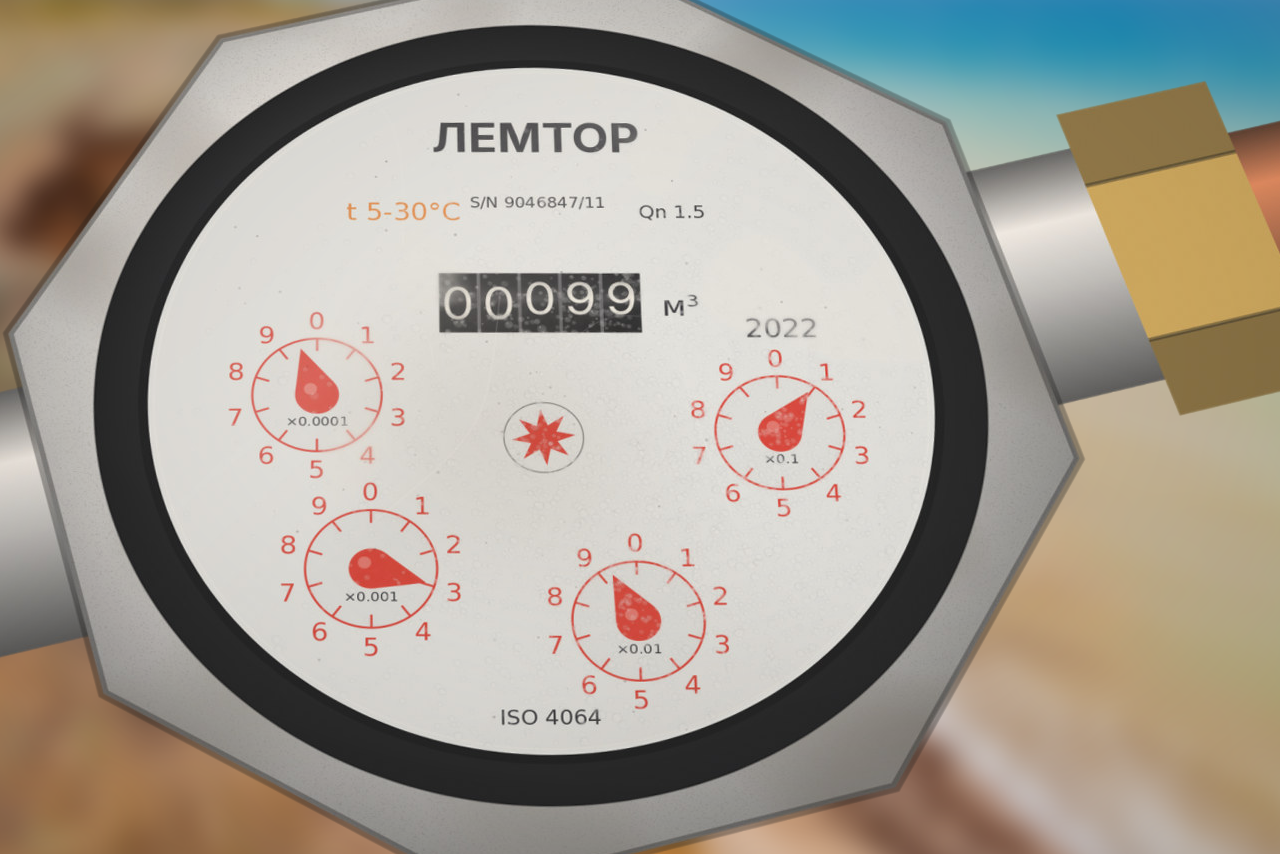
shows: 99.0929 m³
